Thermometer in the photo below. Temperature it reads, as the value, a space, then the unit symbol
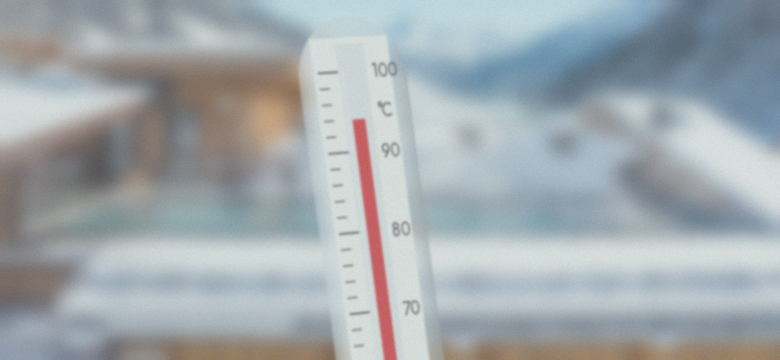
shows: 94 °C
